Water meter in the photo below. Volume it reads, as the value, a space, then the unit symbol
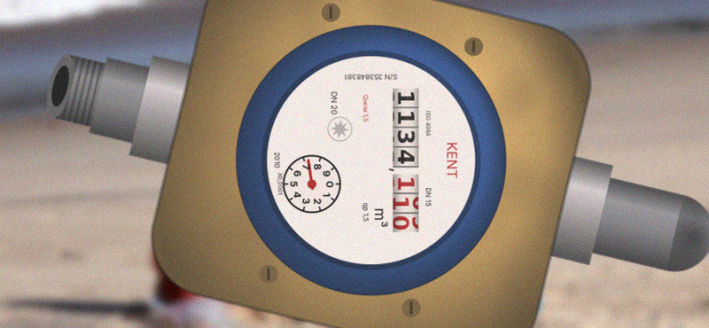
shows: 1134.1097 m³
